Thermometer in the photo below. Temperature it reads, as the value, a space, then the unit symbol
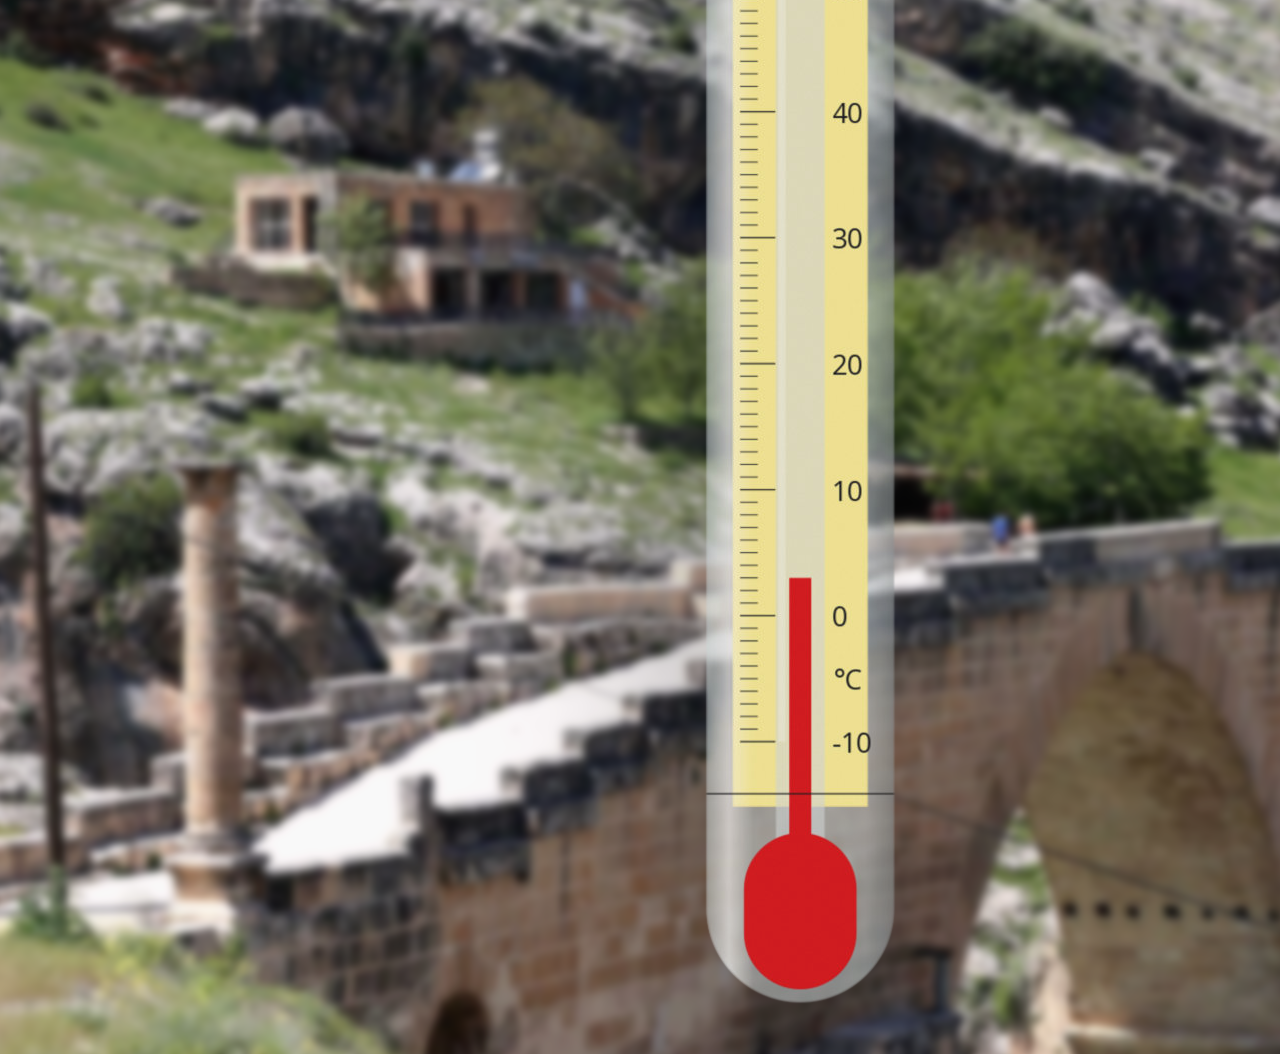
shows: 3 °C
